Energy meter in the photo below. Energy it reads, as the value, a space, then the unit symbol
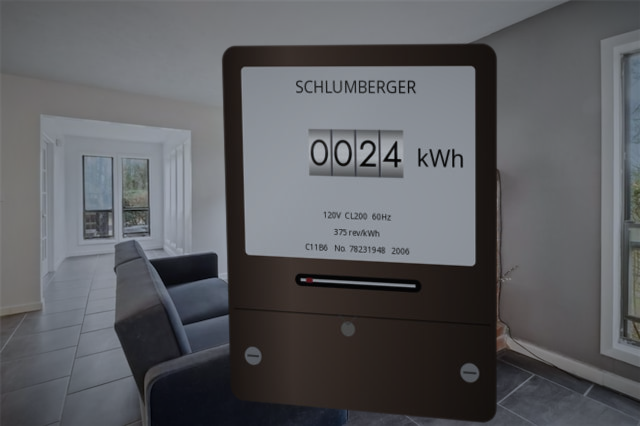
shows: 24 kWh
